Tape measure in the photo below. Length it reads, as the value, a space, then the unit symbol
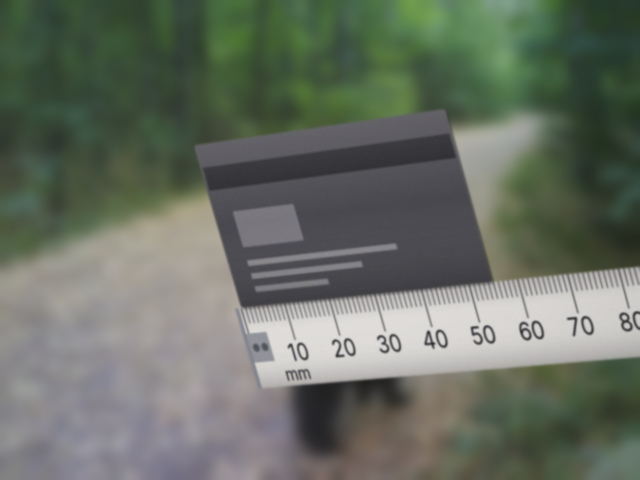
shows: 55 mm
